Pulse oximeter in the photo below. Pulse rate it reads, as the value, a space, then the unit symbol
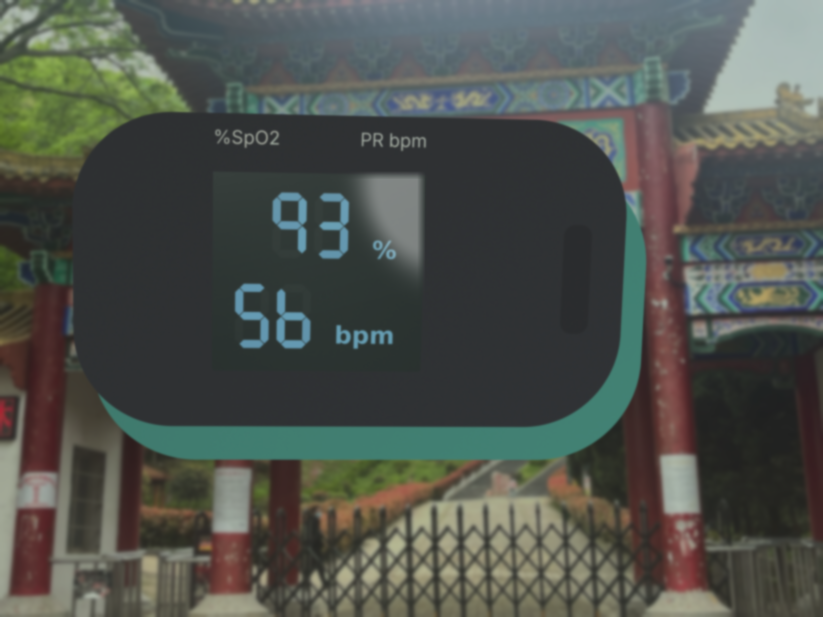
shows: 56 bpm
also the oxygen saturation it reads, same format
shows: 93 %
